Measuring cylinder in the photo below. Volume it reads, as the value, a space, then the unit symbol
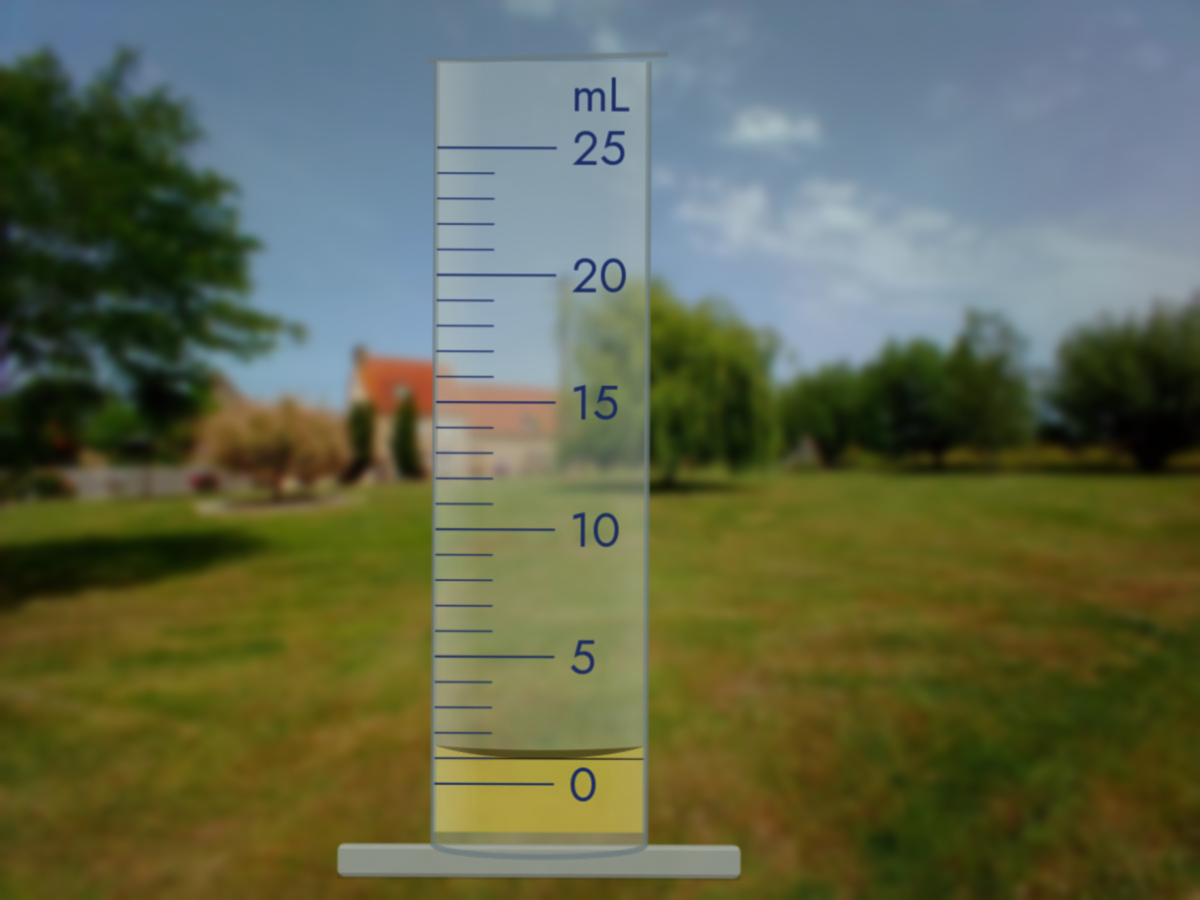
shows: 1 mL
